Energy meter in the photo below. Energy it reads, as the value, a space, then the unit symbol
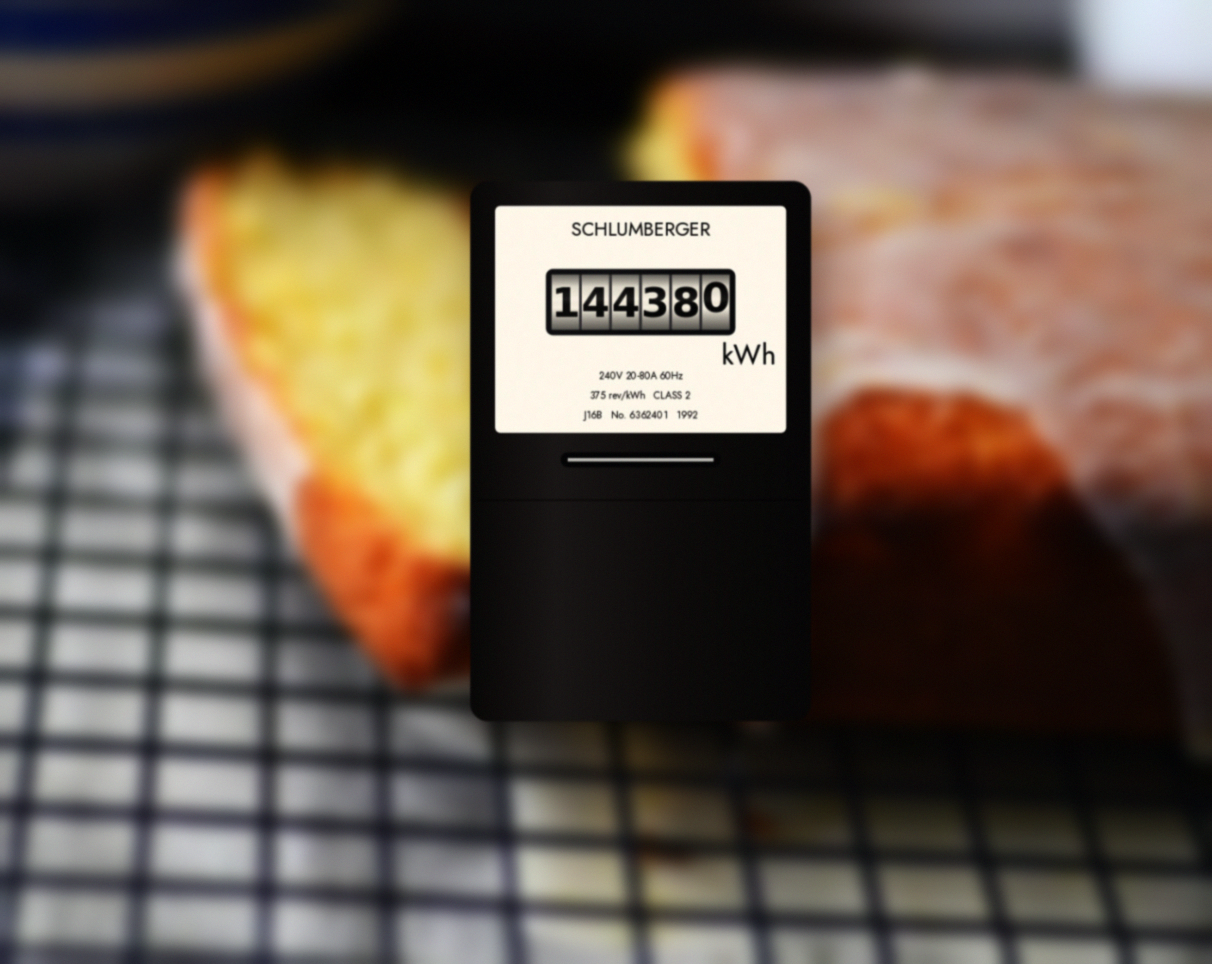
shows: 144380 kWh
